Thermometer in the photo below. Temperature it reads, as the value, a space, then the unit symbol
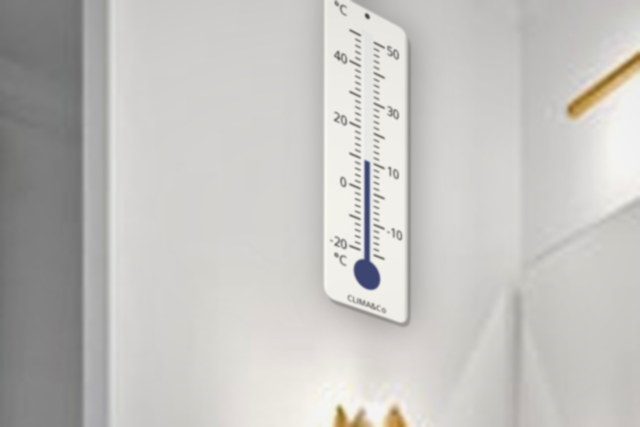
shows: 10 °C
